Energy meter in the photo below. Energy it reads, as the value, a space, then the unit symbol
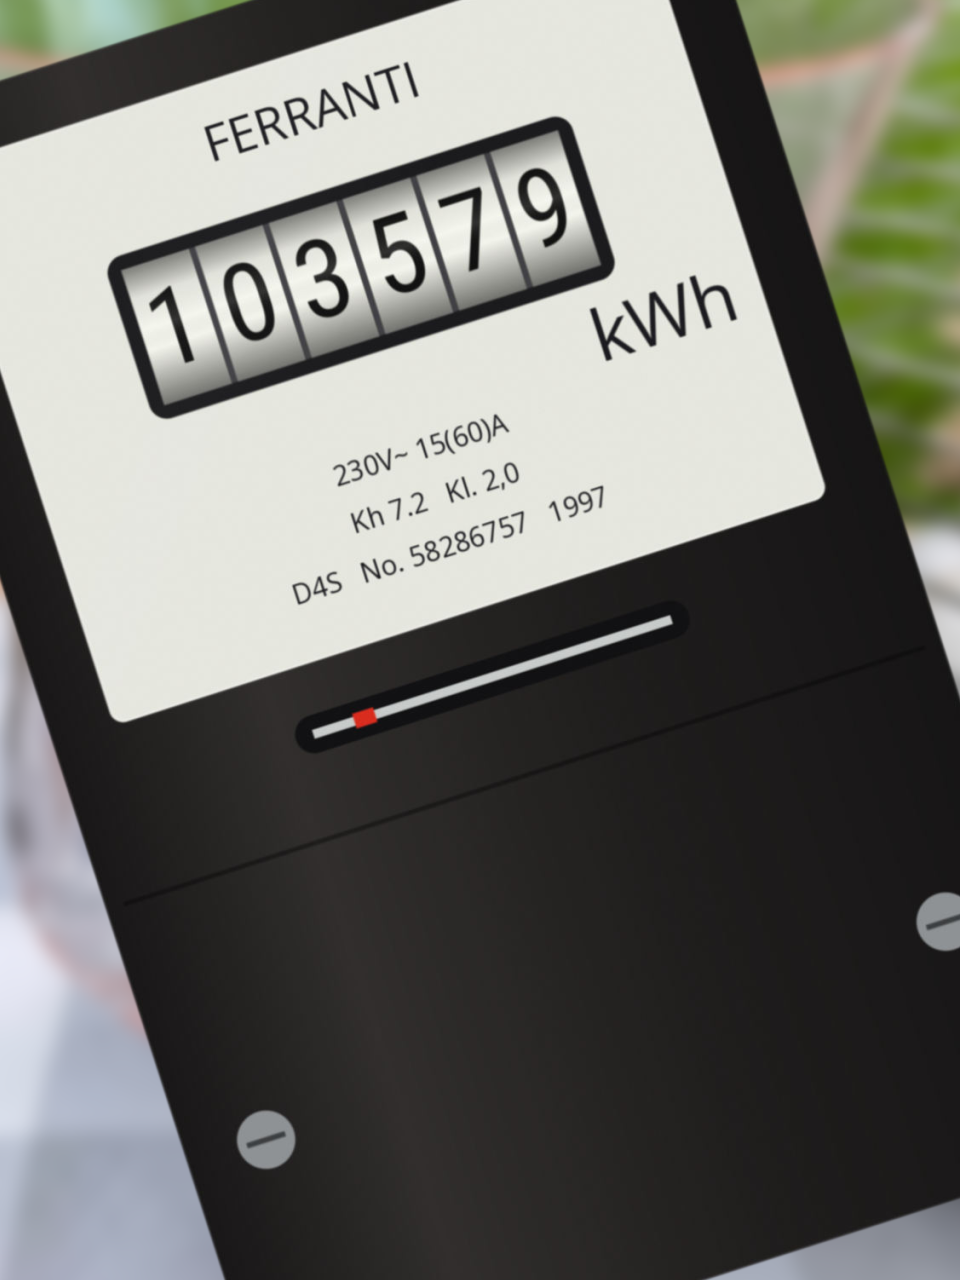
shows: 103579 kWh
